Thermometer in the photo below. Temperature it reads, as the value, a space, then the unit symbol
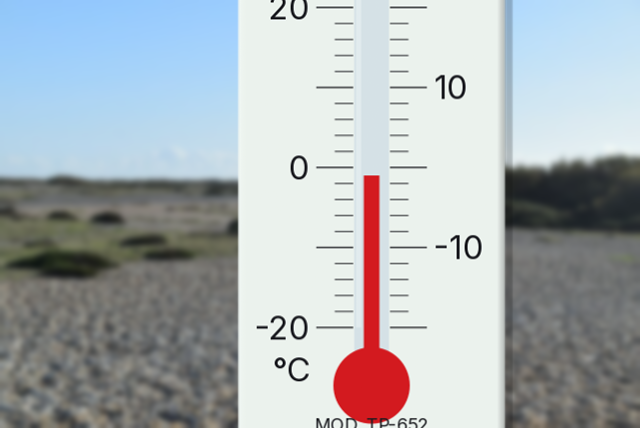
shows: -1 °C
